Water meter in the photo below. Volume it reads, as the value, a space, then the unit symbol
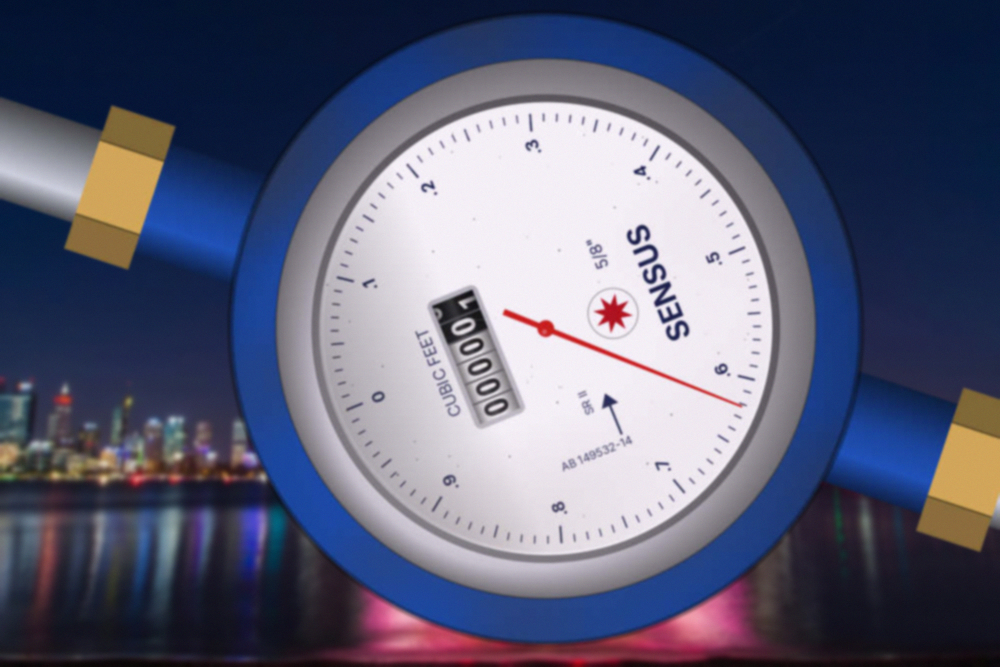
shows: 0.62 ft³
